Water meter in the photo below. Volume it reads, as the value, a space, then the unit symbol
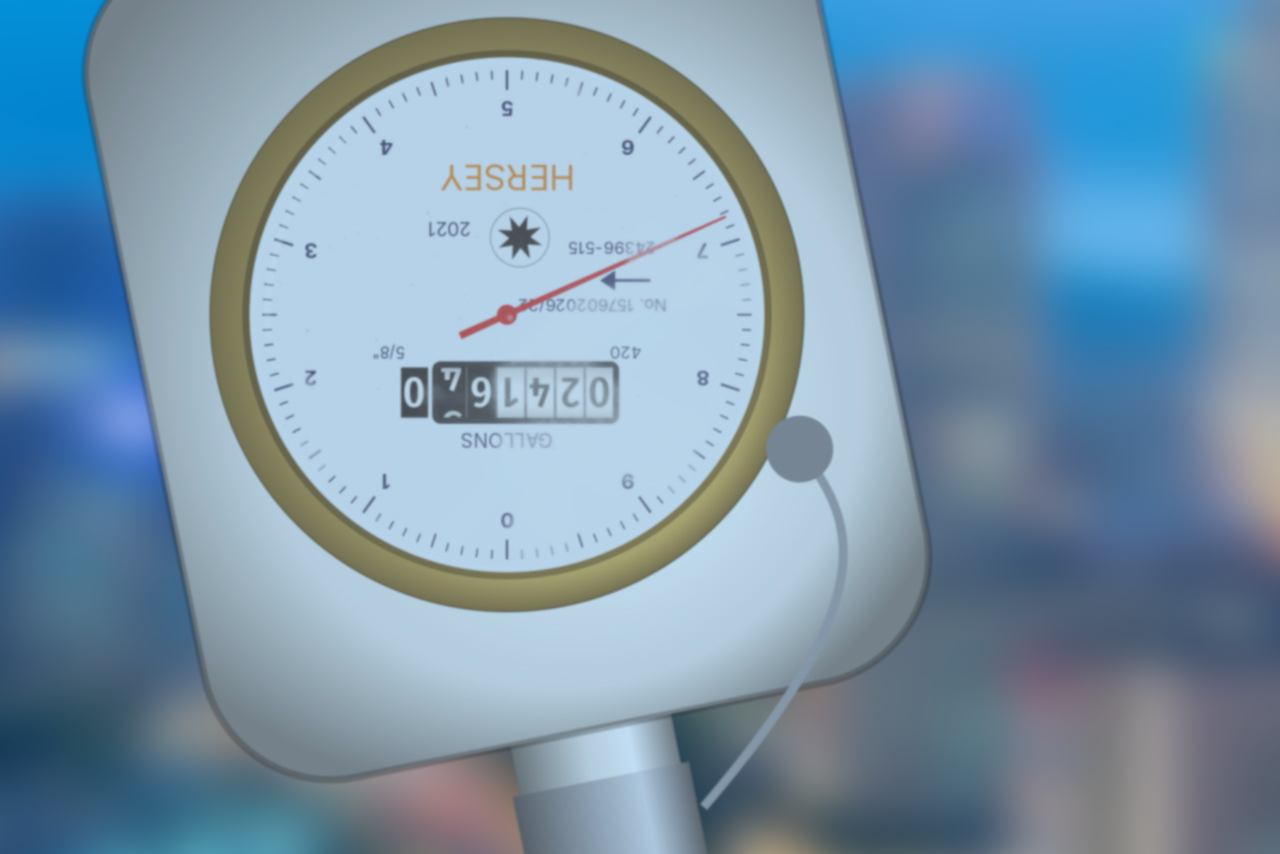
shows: 241636.8 gal
